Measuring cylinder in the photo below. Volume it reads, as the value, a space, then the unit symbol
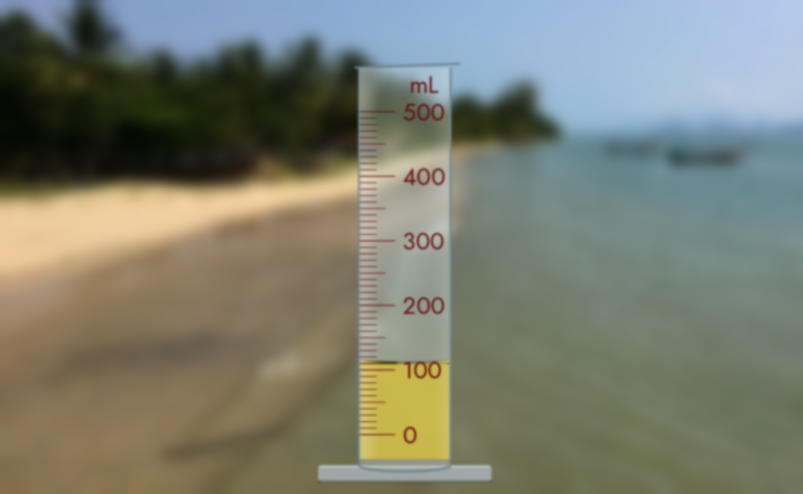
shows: 110 mL
